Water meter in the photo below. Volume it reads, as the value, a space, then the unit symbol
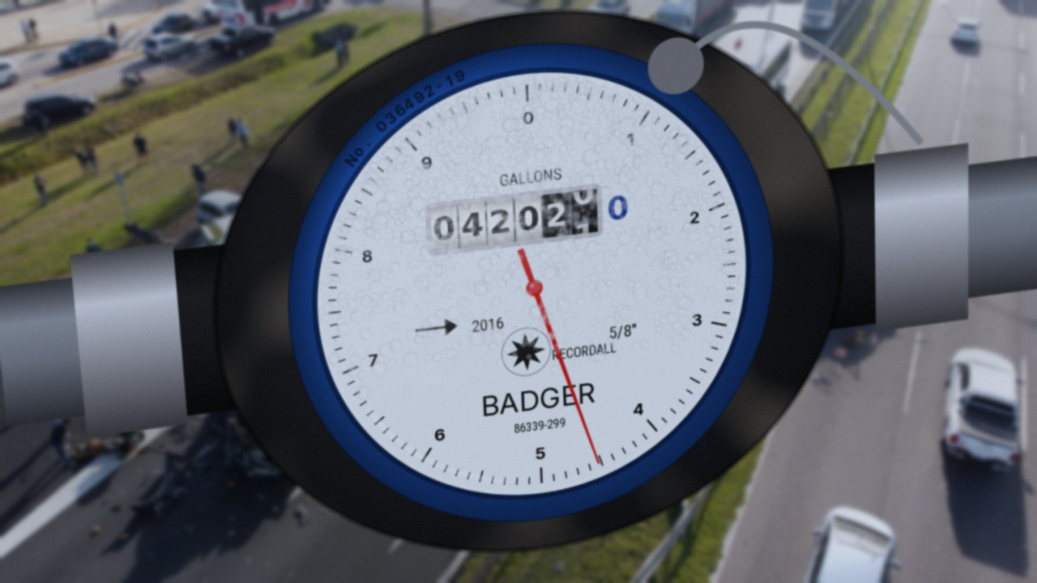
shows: 420204.5 gal
